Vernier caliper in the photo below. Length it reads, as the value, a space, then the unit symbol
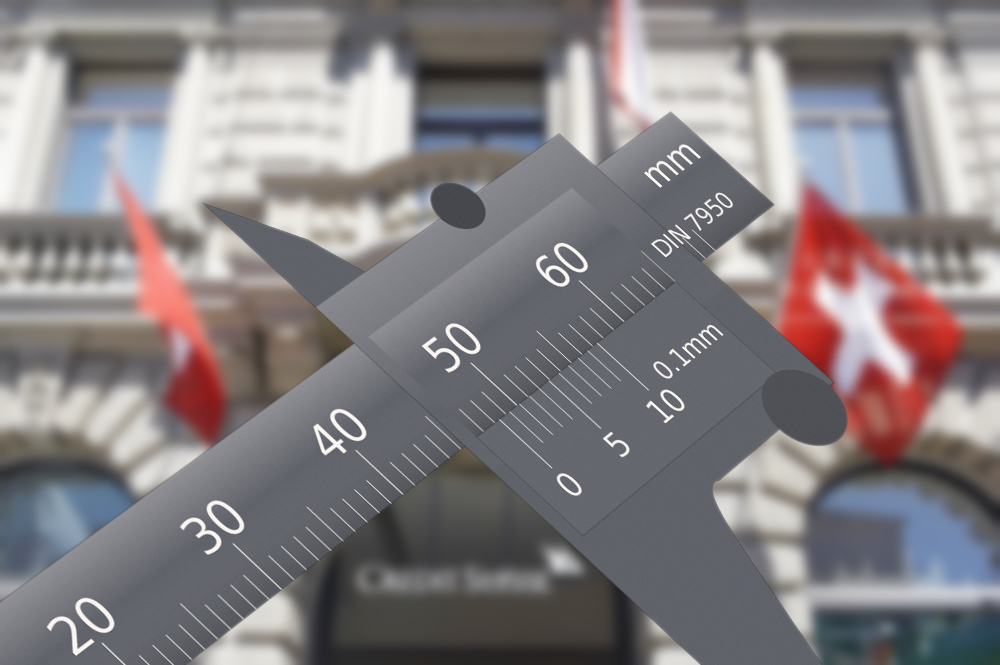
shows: 48.4 mm
